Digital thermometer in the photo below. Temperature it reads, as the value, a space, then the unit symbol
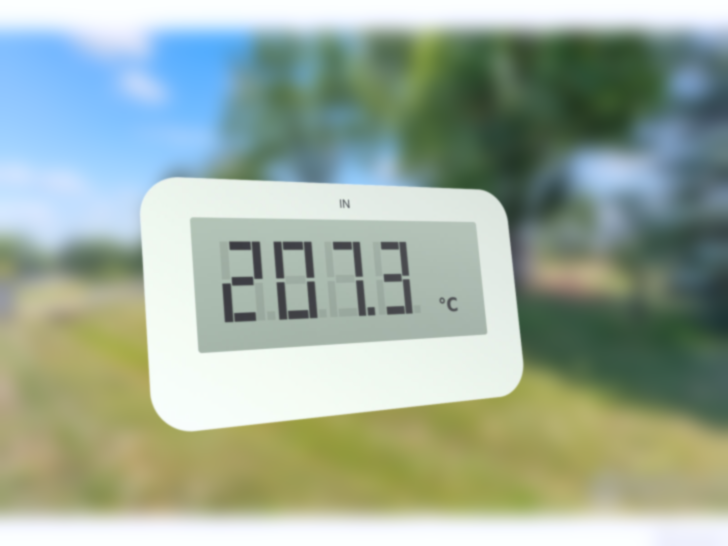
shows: 207.3 °C
